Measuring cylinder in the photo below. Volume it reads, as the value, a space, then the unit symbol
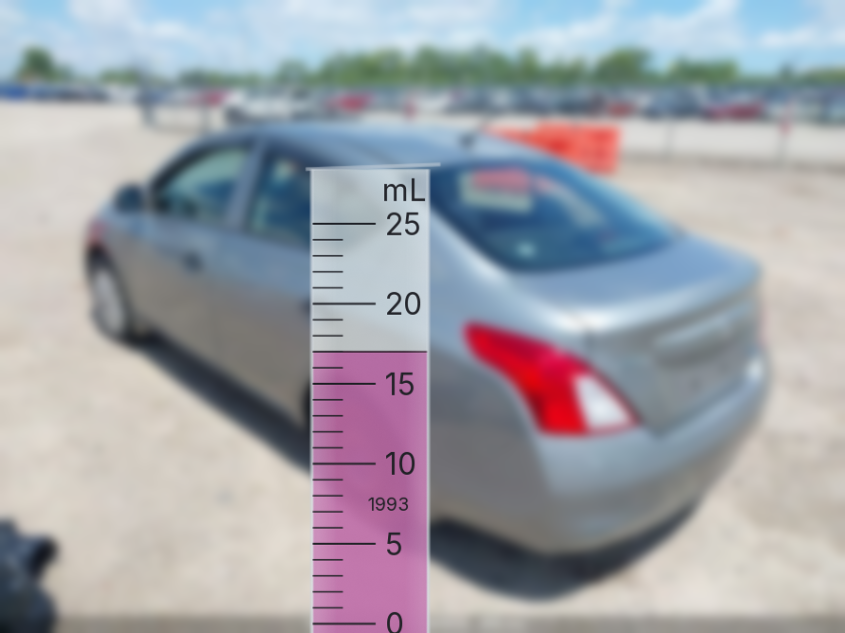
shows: 17 mL
